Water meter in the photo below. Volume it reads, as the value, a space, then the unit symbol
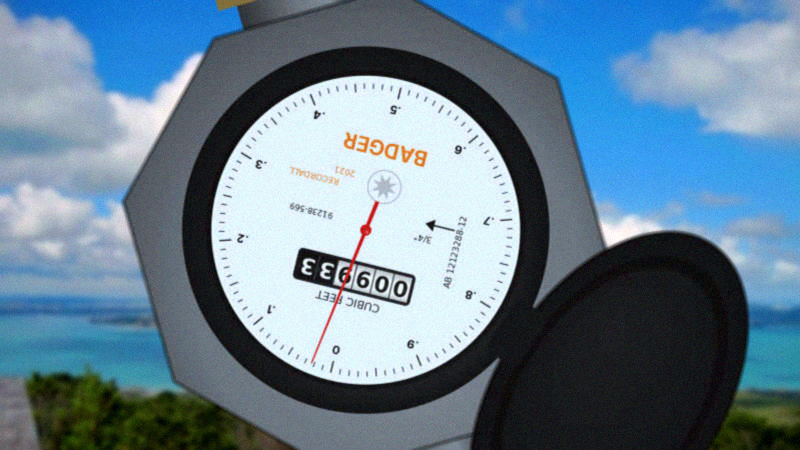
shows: 9933.02 ft³
